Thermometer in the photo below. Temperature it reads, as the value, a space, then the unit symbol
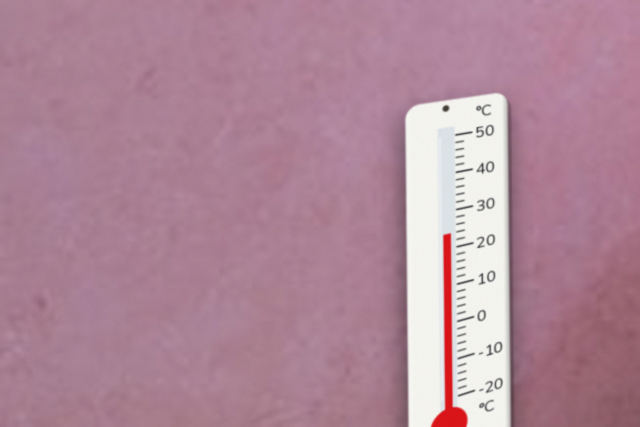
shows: 24 °C
